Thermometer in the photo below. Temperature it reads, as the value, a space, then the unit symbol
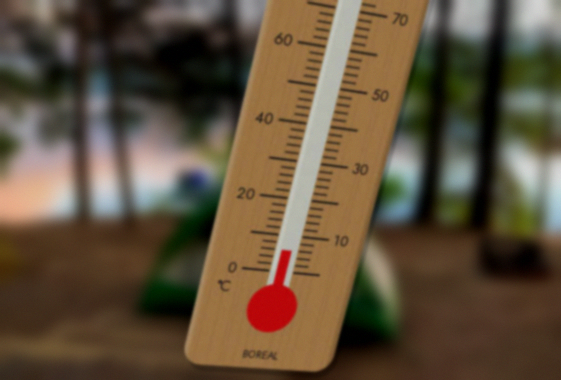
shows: 6 °C
